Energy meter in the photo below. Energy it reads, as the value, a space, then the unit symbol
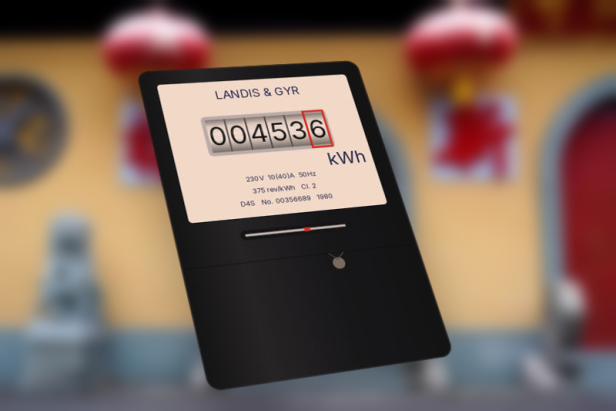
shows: 453.6 kWh
